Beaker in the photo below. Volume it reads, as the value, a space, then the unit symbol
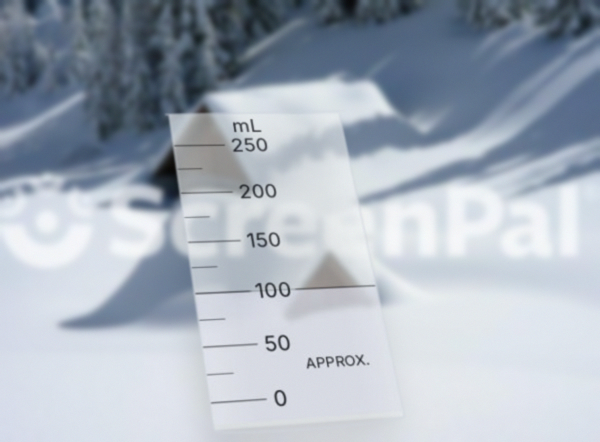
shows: 100 mL
